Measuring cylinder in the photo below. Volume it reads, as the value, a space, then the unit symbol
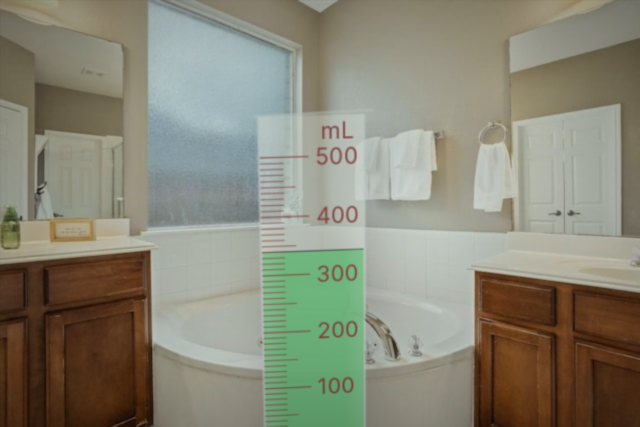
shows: 340 mL
